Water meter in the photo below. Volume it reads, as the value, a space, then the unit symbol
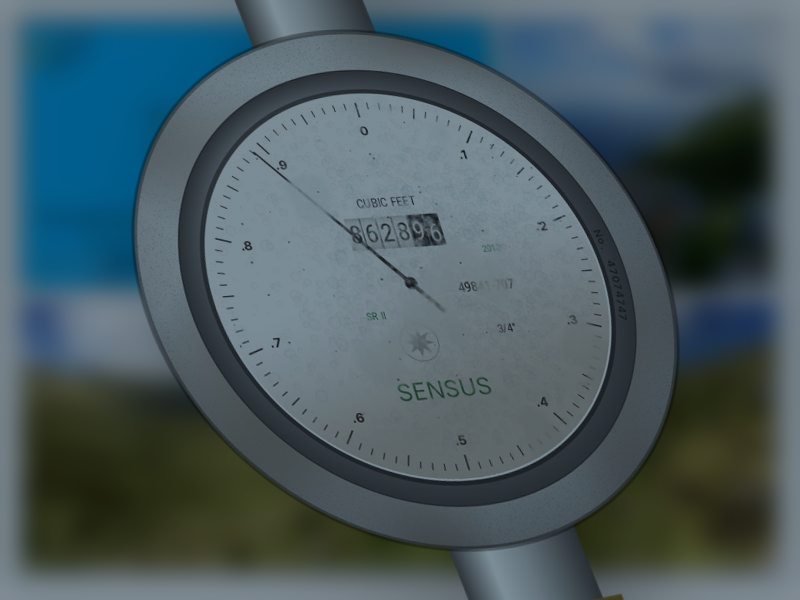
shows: 862895.89 ft³
